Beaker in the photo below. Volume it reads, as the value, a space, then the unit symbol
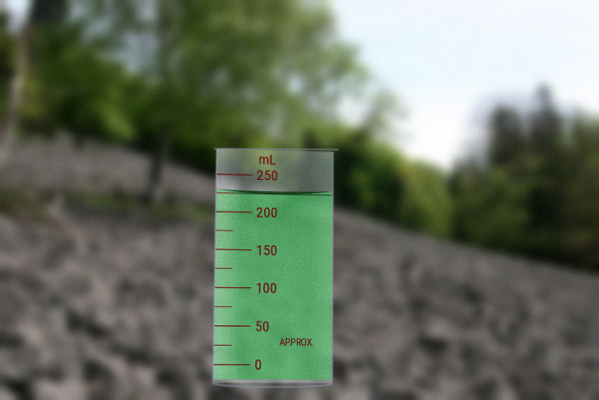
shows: 225 mL
